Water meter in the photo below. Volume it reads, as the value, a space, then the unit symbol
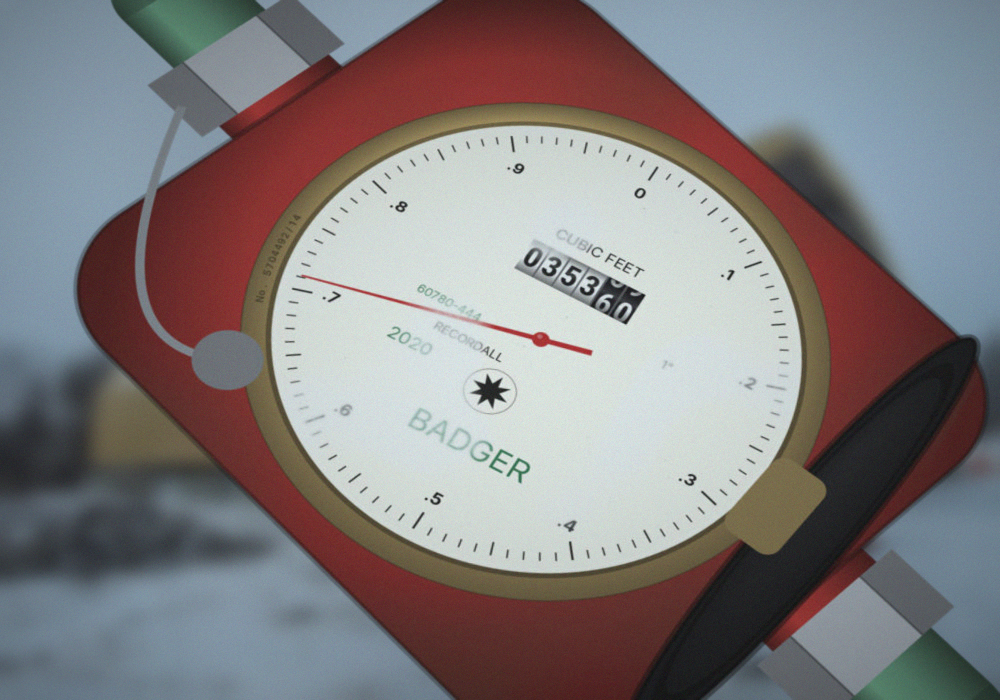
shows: 35359.71 ft³
